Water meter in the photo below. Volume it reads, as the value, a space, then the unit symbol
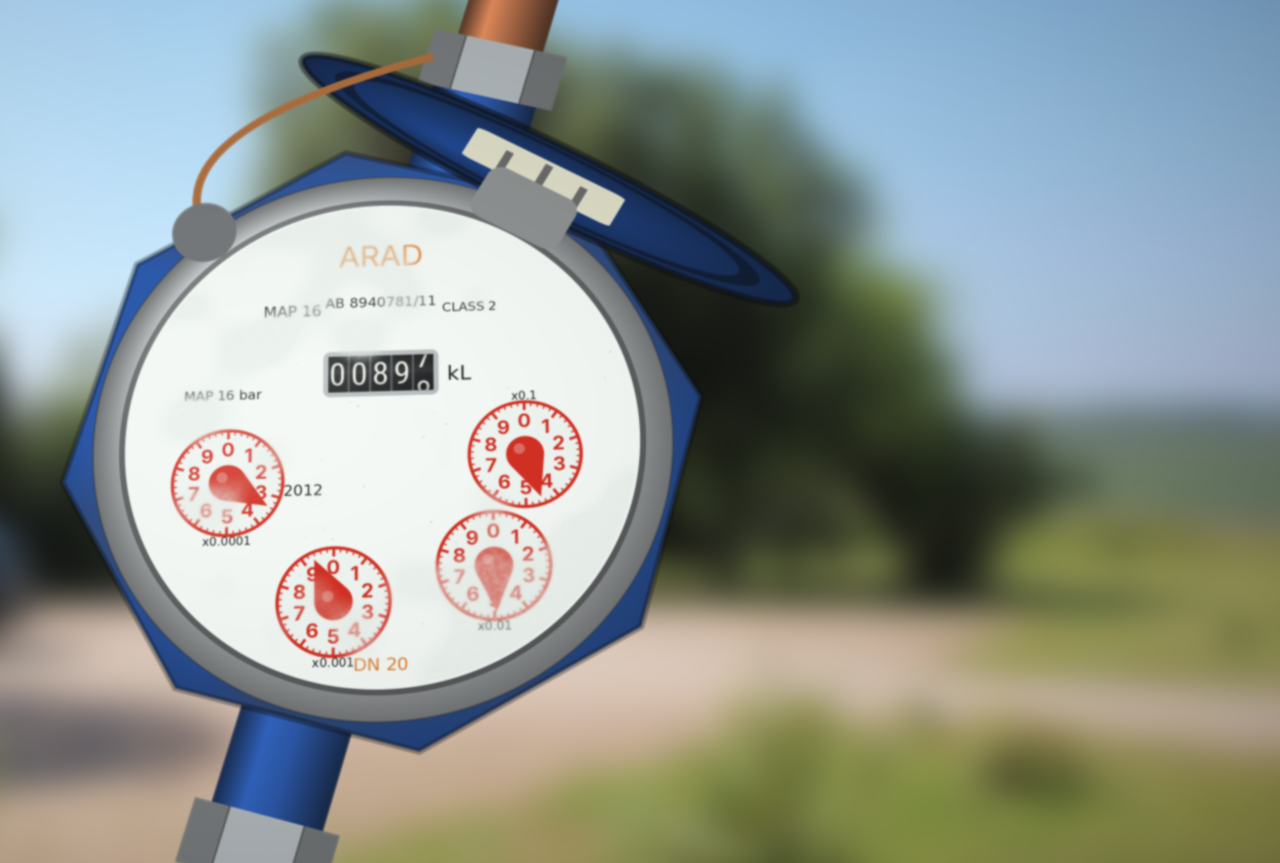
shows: 897.4493 kL
